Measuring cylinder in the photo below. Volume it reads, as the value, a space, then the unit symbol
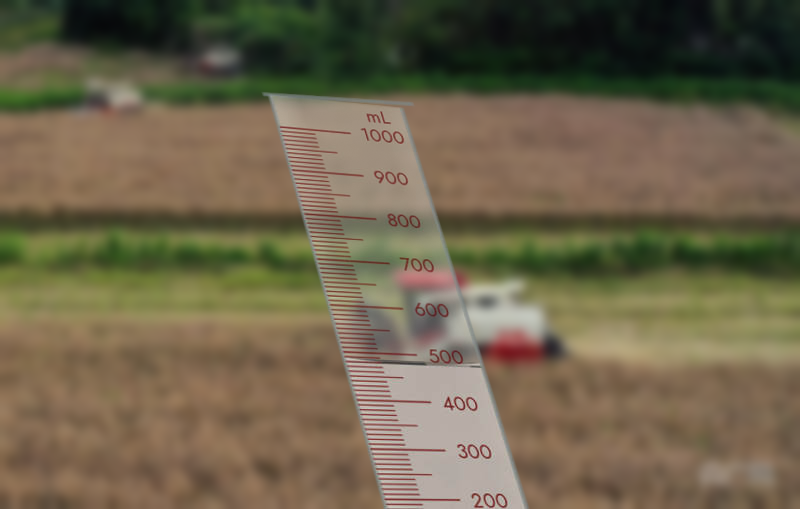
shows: 480 mL
